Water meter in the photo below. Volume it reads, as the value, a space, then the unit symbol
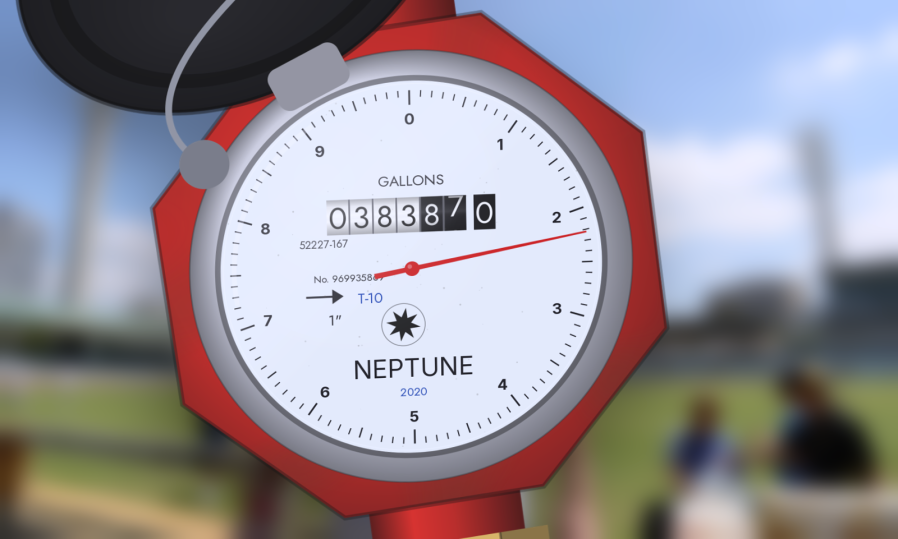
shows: 383872.2 gal
